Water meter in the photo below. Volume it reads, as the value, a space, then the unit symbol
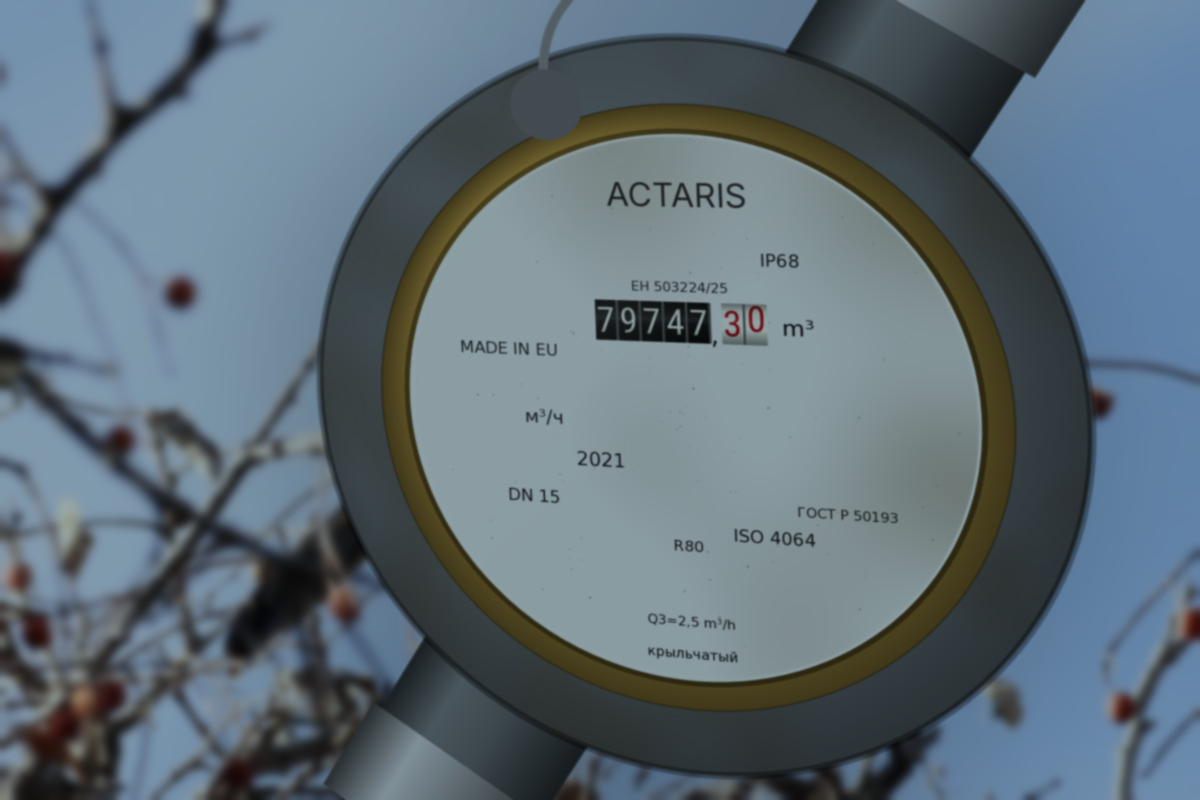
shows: 79747.30 m³
